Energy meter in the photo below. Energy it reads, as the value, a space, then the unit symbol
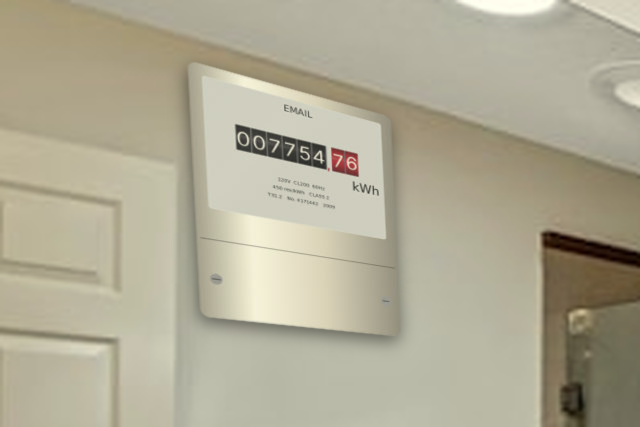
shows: 7754.76 kWh
